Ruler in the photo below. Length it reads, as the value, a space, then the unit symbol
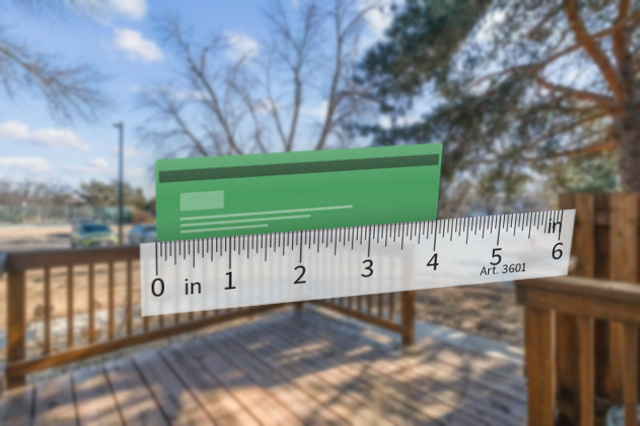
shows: 4 in
